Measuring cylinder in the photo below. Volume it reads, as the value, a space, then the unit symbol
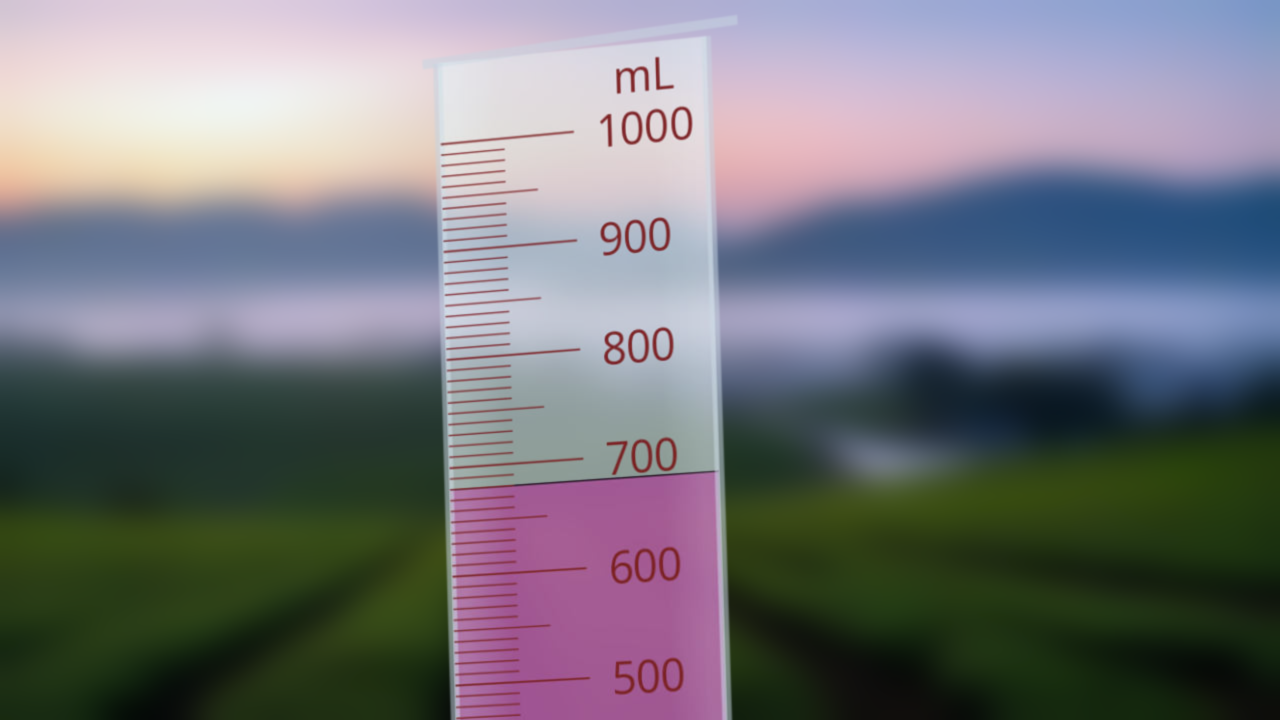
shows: 680 mL
